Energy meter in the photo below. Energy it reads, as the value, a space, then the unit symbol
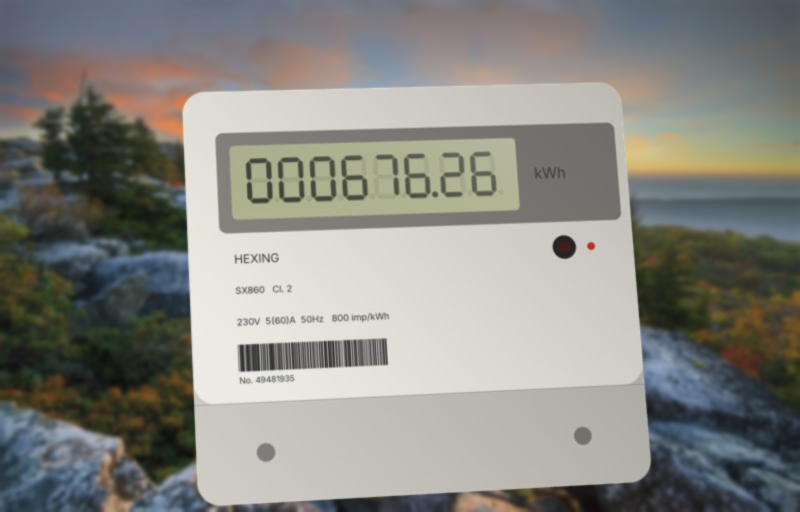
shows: 676.26 kWh
